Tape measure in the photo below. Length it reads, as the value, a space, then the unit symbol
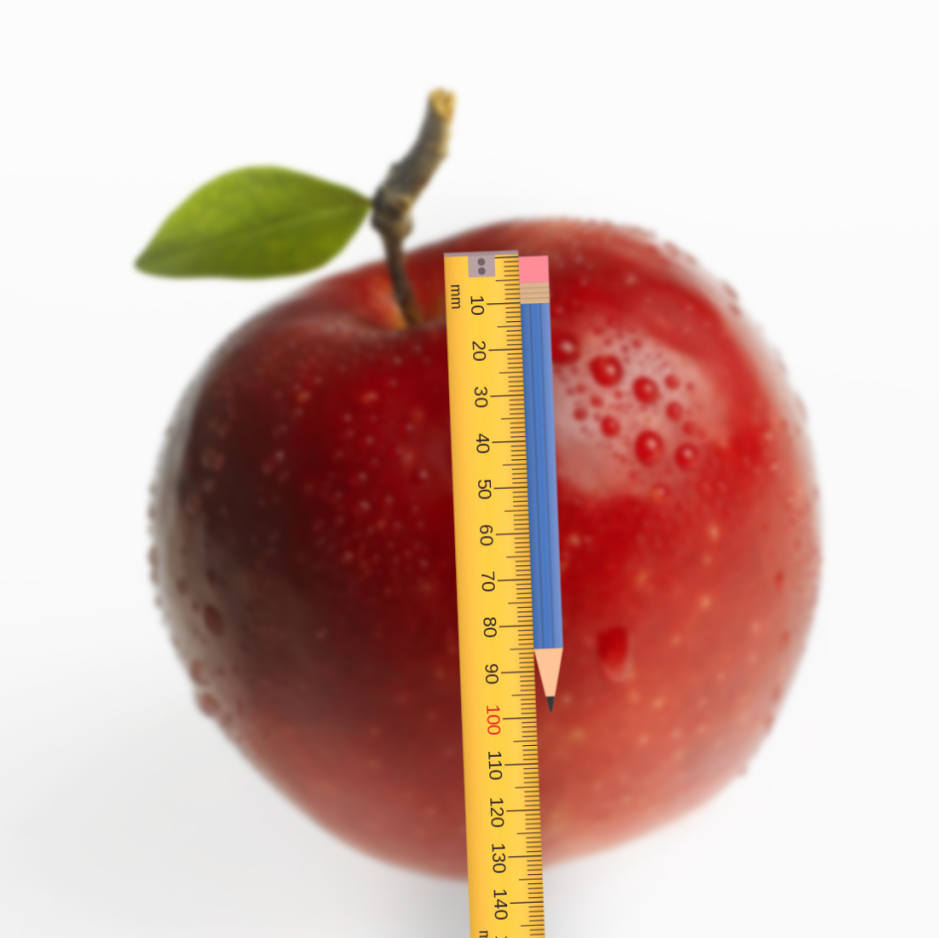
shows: 99 mm
